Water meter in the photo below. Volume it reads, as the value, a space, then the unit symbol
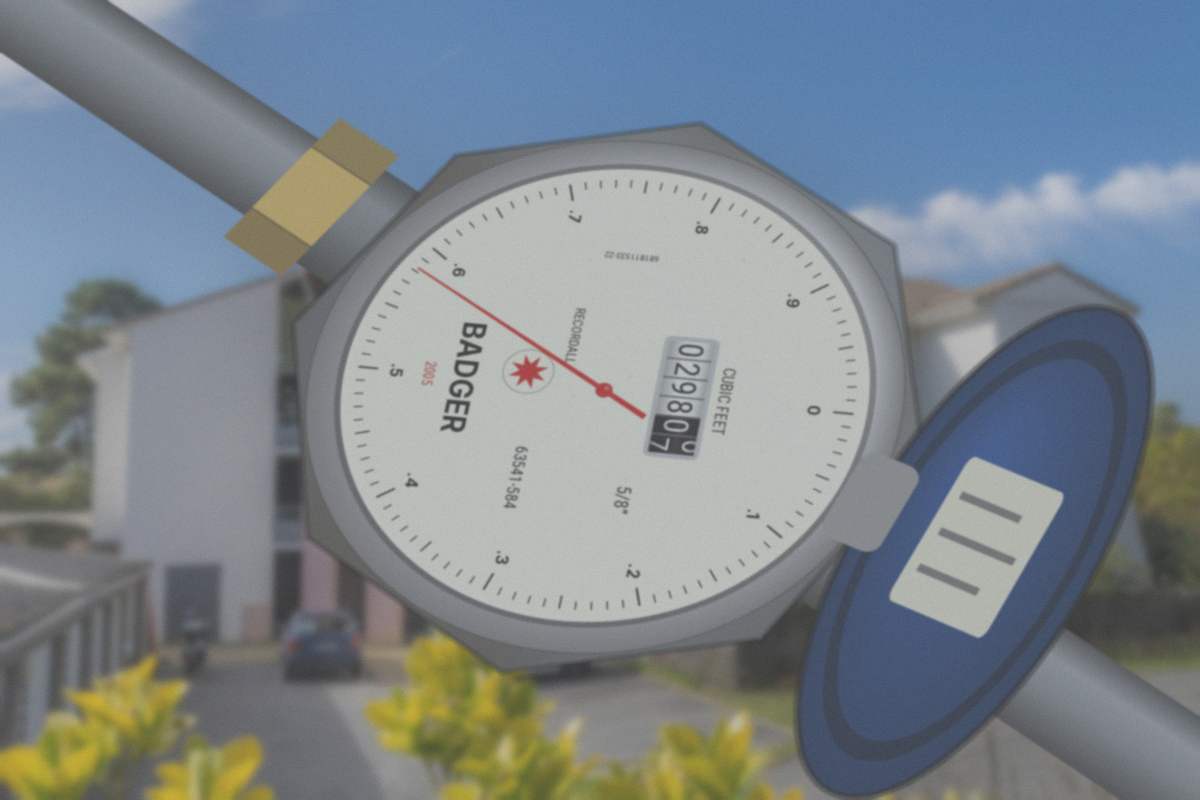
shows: 29806.58 ft³
